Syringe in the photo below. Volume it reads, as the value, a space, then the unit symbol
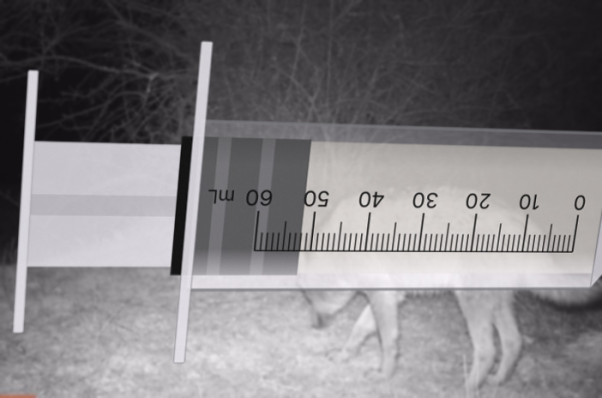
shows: 52 mL
